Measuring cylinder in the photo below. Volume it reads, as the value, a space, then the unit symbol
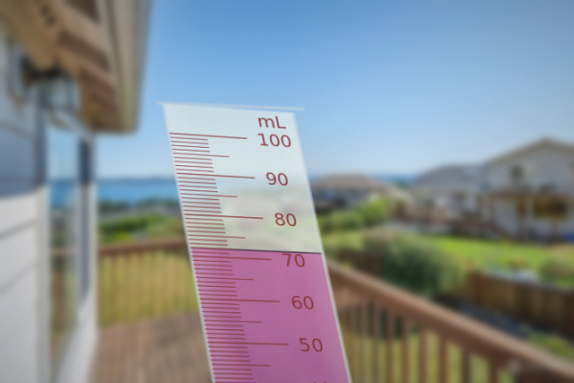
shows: 72 mL
